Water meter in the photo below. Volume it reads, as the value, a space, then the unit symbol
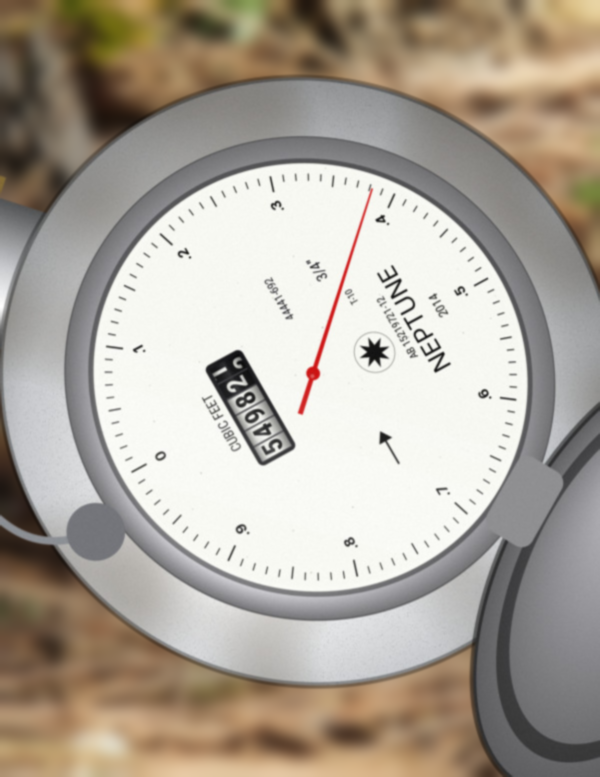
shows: 549821.38 ft³
